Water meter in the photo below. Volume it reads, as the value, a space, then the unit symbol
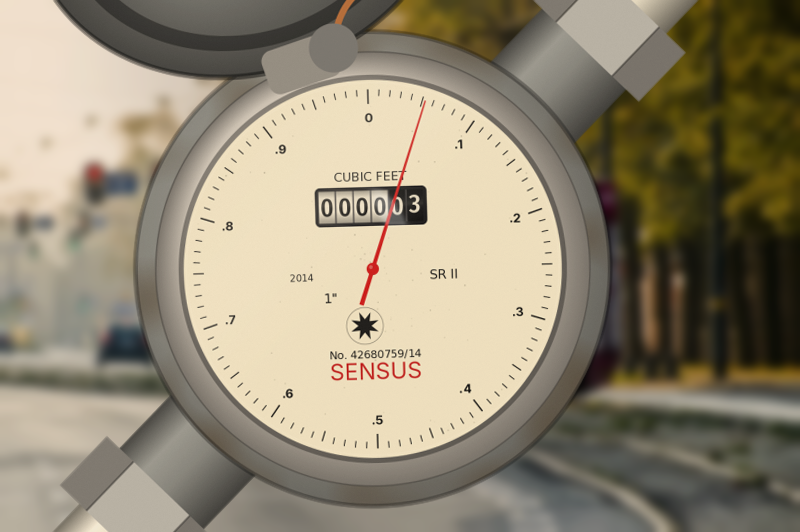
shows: 3.05 ft³
